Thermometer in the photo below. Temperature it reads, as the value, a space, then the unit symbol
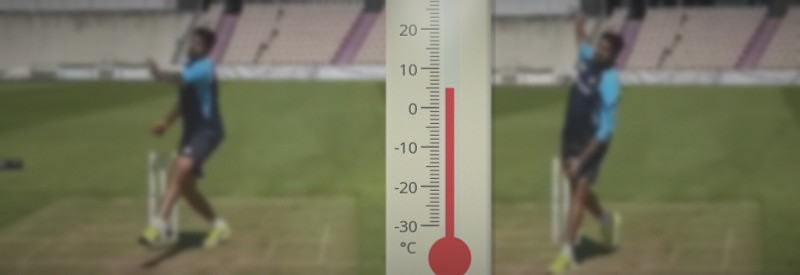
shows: 5 °C
